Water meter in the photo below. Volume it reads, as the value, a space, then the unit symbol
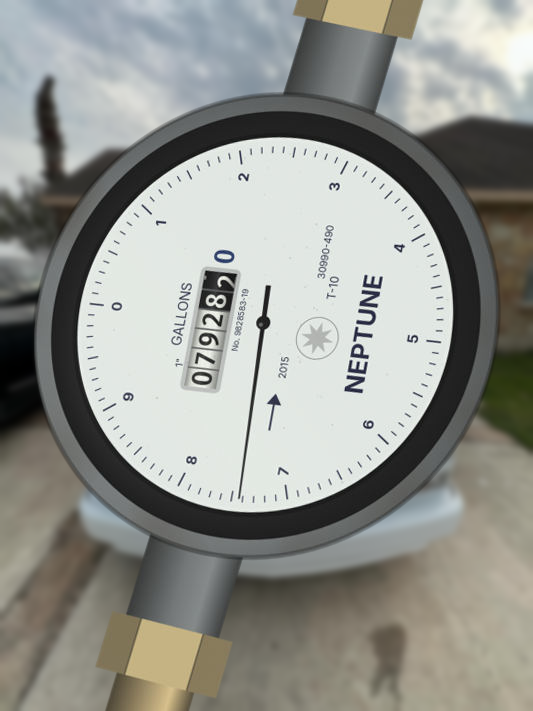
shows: 792817.4 gal
